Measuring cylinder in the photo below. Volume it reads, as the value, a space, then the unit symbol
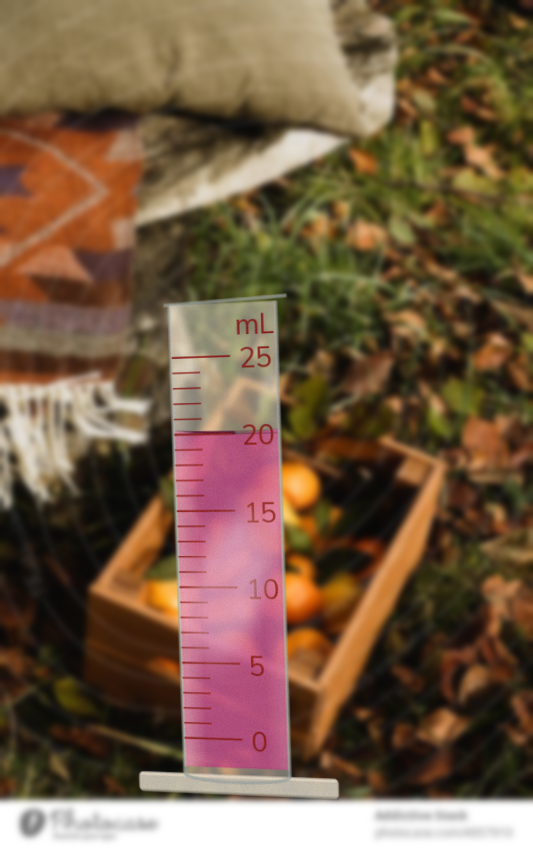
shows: 20 mL
